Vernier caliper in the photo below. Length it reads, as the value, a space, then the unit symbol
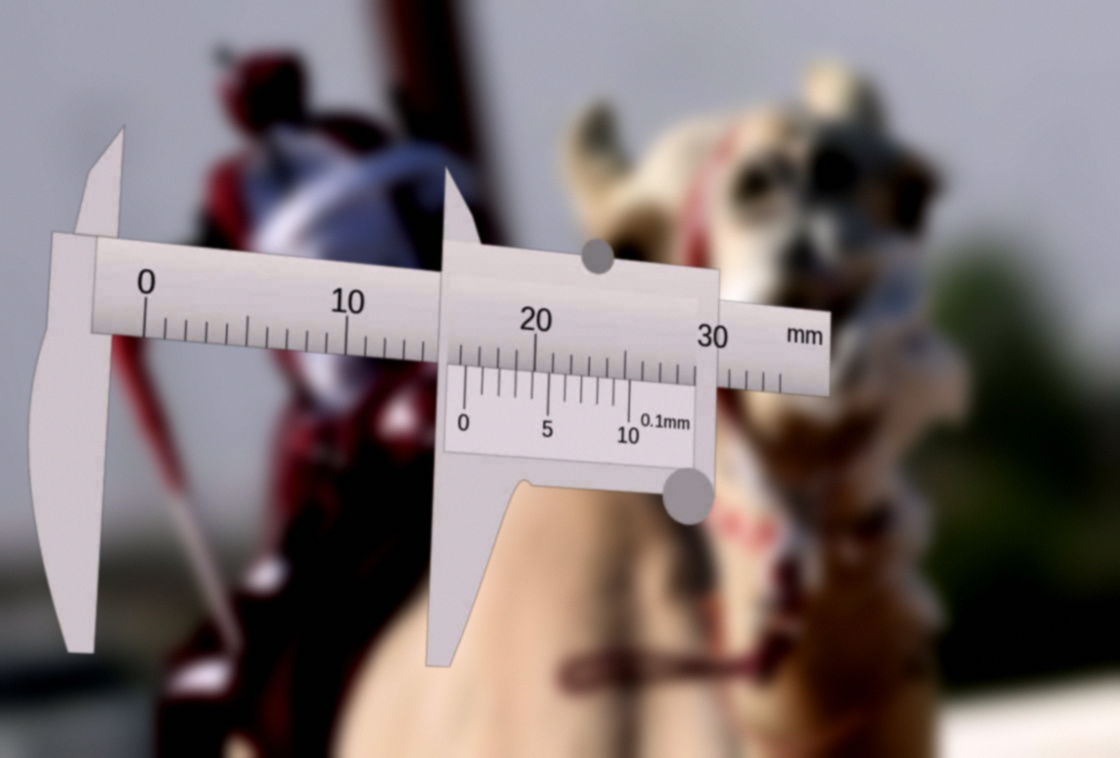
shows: 16.3 mm
